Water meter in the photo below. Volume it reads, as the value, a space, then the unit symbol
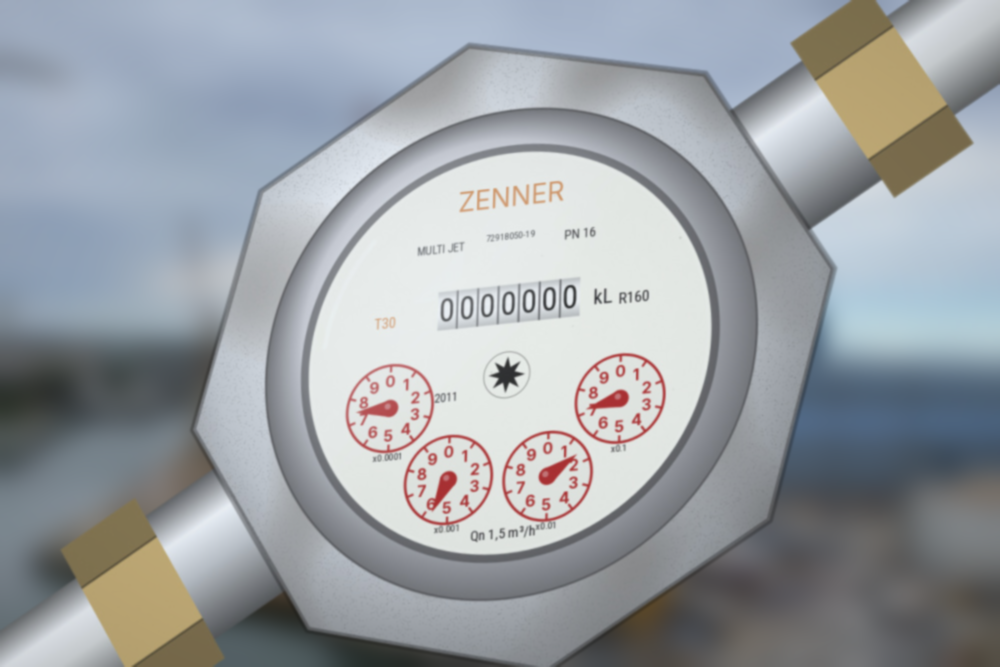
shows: 0.7157 kL
